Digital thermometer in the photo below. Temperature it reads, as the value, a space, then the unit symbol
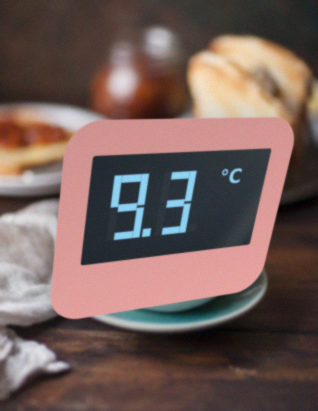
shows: 9.3 °C
